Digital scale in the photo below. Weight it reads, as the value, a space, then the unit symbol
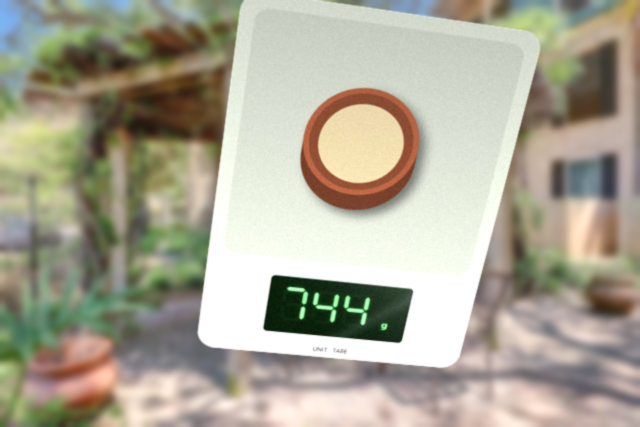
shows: 744 g
